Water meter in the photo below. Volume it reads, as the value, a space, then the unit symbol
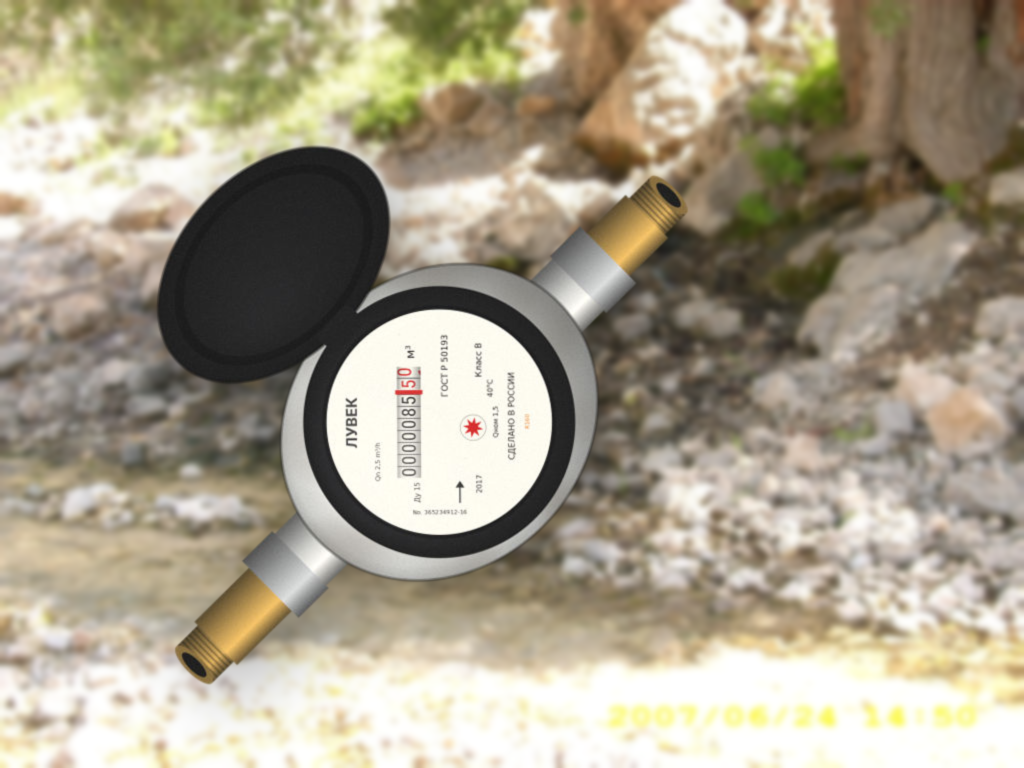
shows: 85.50 m³
